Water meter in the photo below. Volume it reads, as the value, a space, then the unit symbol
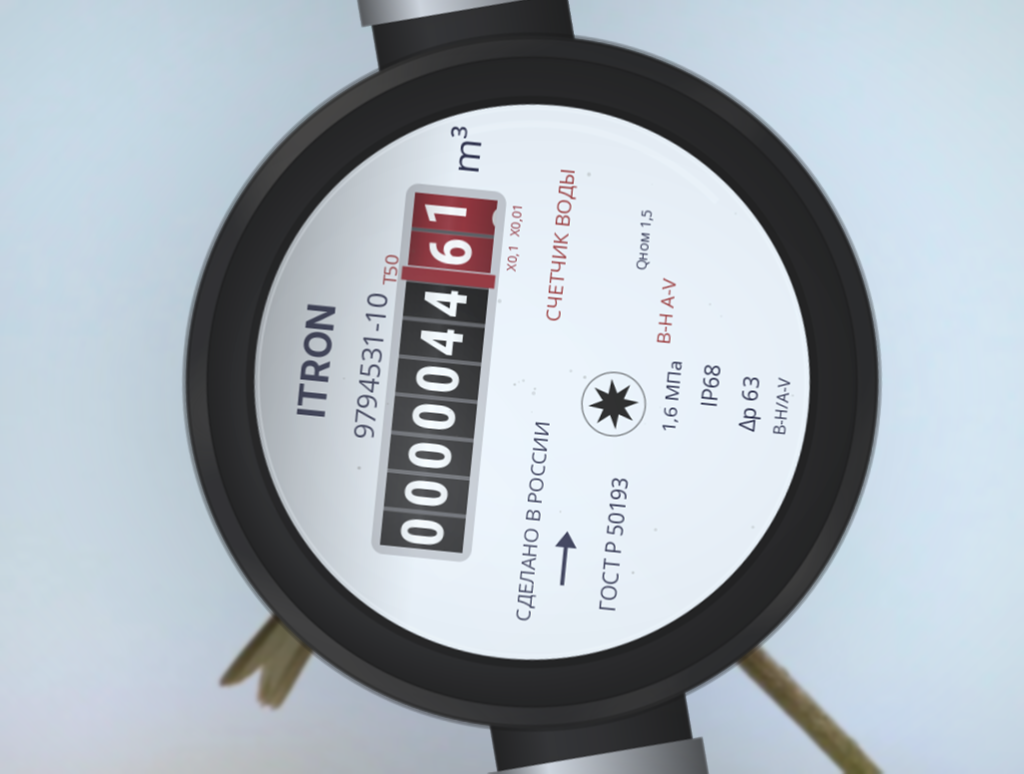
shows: 44.61 m³
